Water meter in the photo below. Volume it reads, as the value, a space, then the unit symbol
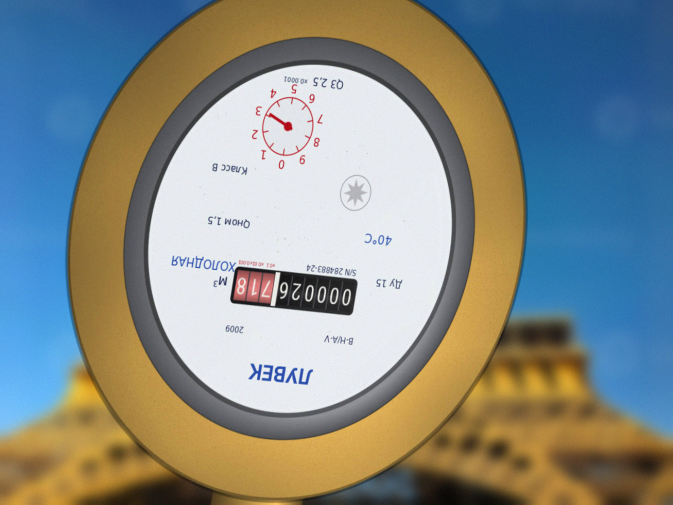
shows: 26.7183 m³
